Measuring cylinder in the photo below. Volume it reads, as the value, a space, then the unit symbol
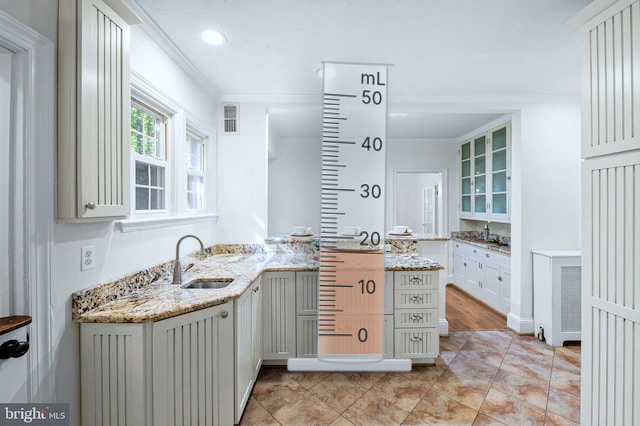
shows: 17 mL
